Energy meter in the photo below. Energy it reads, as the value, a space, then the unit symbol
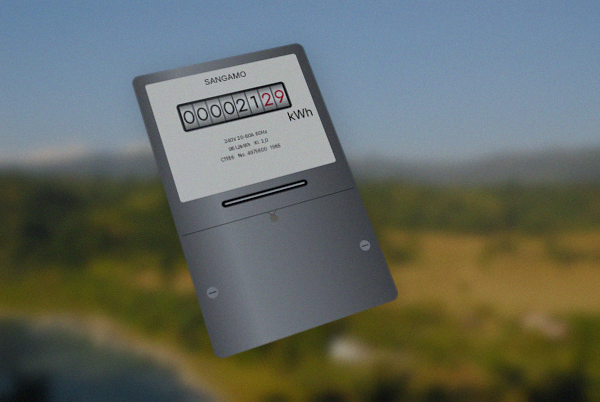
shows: 21.29 kWh
